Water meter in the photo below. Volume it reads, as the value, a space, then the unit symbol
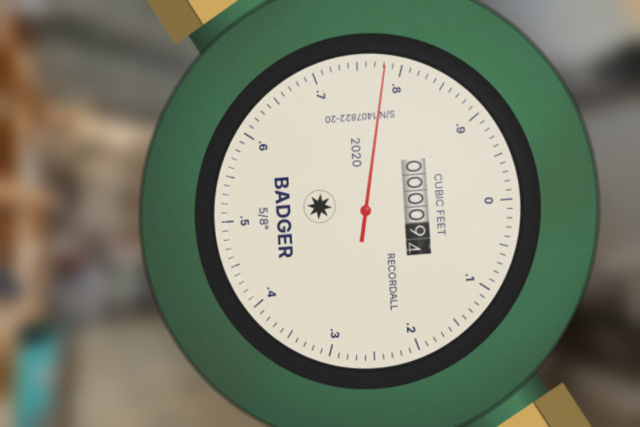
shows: 93.78 ft³
